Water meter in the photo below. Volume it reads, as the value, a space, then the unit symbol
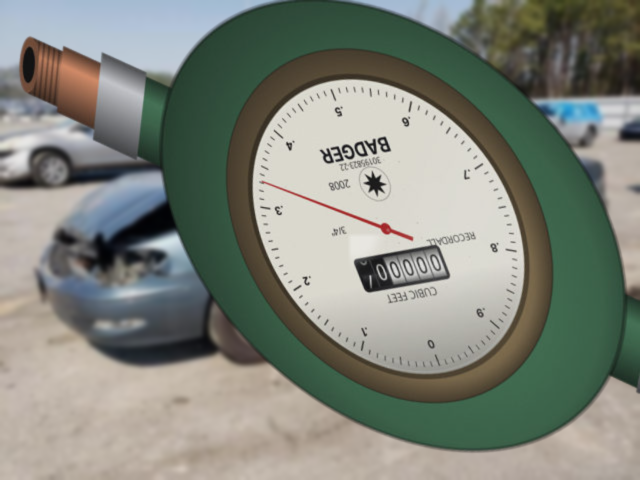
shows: 7.33 ft³
